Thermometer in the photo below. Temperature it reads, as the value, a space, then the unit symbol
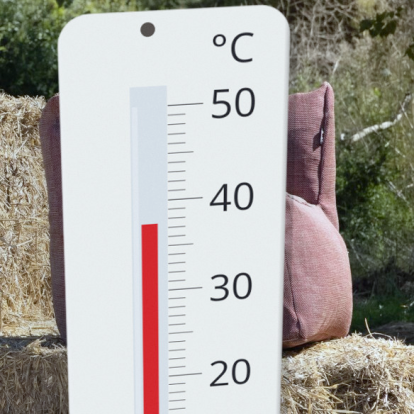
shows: 37.5 °C
